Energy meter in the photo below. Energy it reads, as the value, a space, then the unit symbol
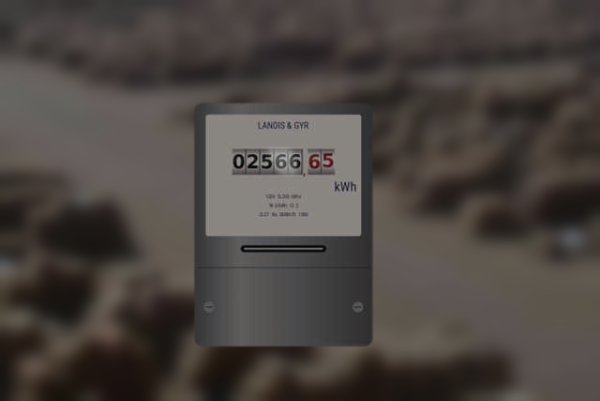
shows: 2566.65 kWh
